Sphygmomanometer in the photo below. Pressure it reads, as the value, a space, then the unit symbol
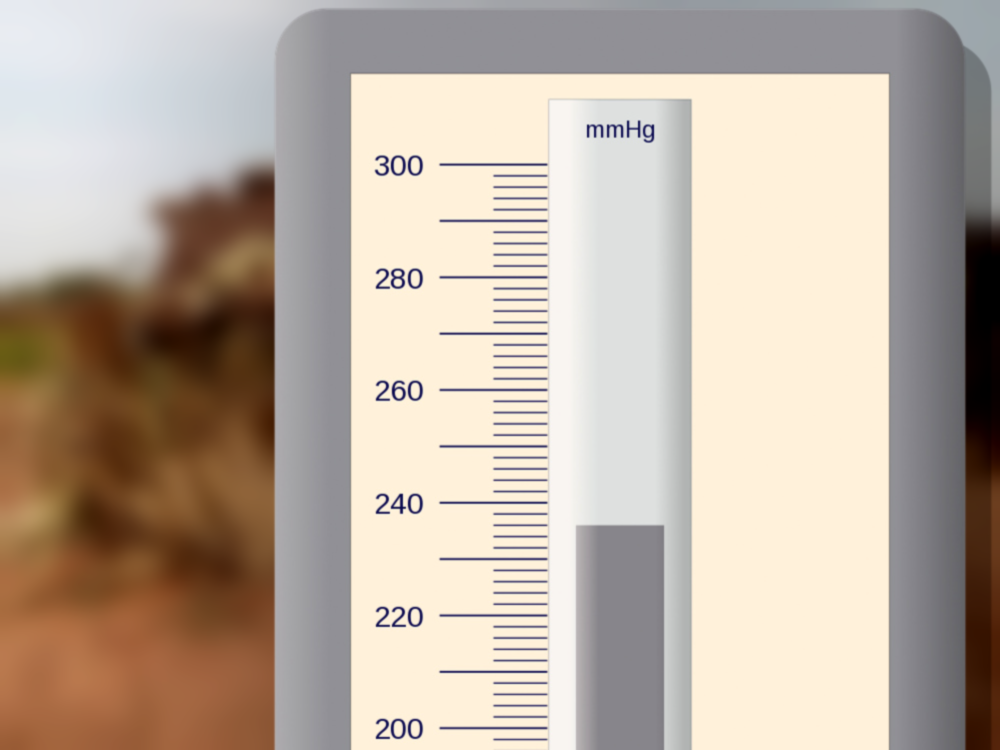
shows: 236 mmHg
